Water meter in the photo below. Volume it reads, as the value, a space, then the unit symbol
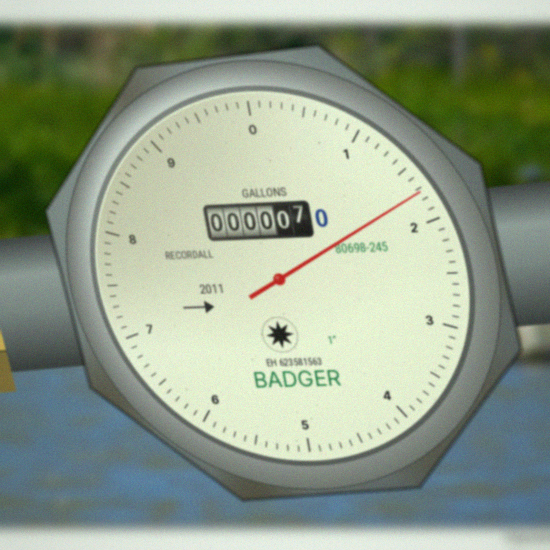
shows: 71.7 gal
